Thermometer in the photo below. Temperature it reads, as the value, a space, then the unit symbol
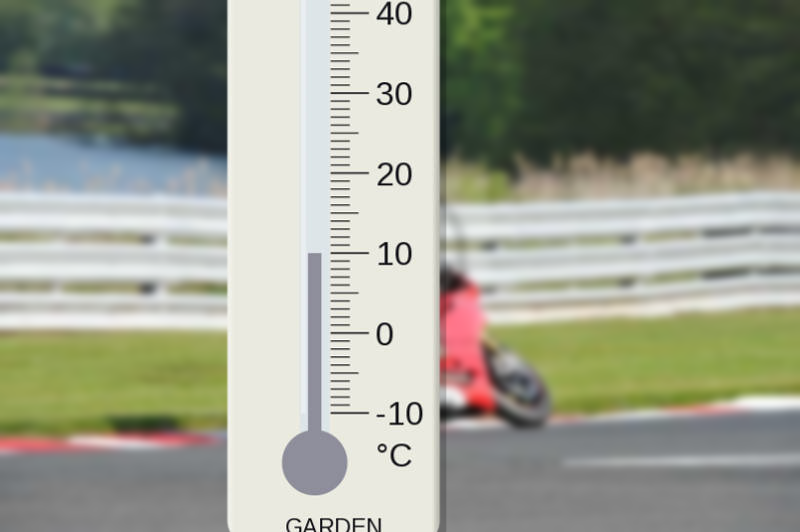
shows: 10 °C
